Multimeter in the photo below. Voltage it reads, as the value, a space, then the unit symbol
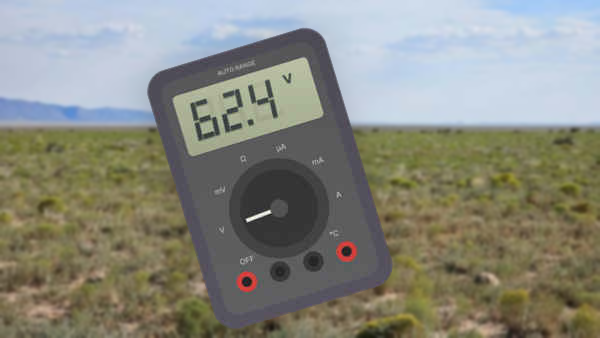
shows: 62.4 V
